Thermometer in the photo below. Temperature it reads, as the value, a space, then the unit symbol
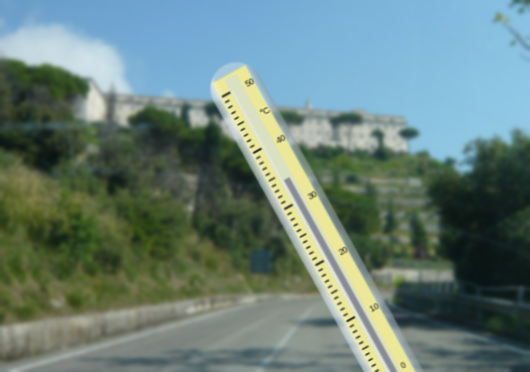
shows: 34 °C
